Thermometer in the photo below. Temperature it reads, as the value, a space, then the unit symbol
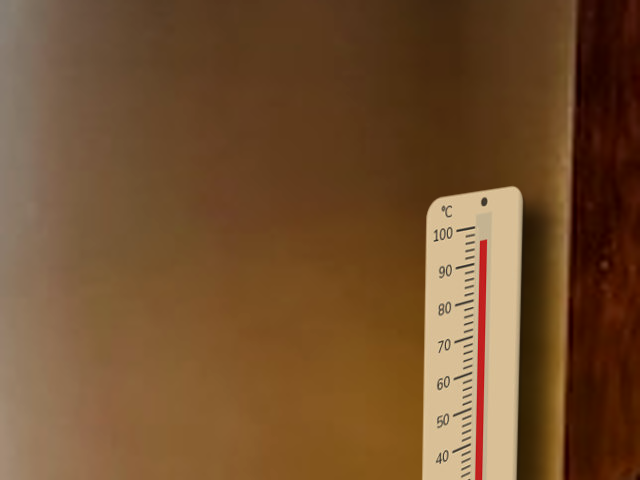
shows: 96 °C
